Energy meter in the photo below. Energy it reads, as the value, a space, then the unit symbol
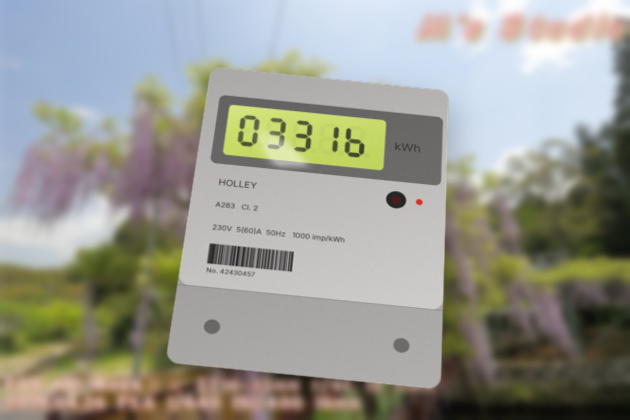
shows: 3316 kWh
